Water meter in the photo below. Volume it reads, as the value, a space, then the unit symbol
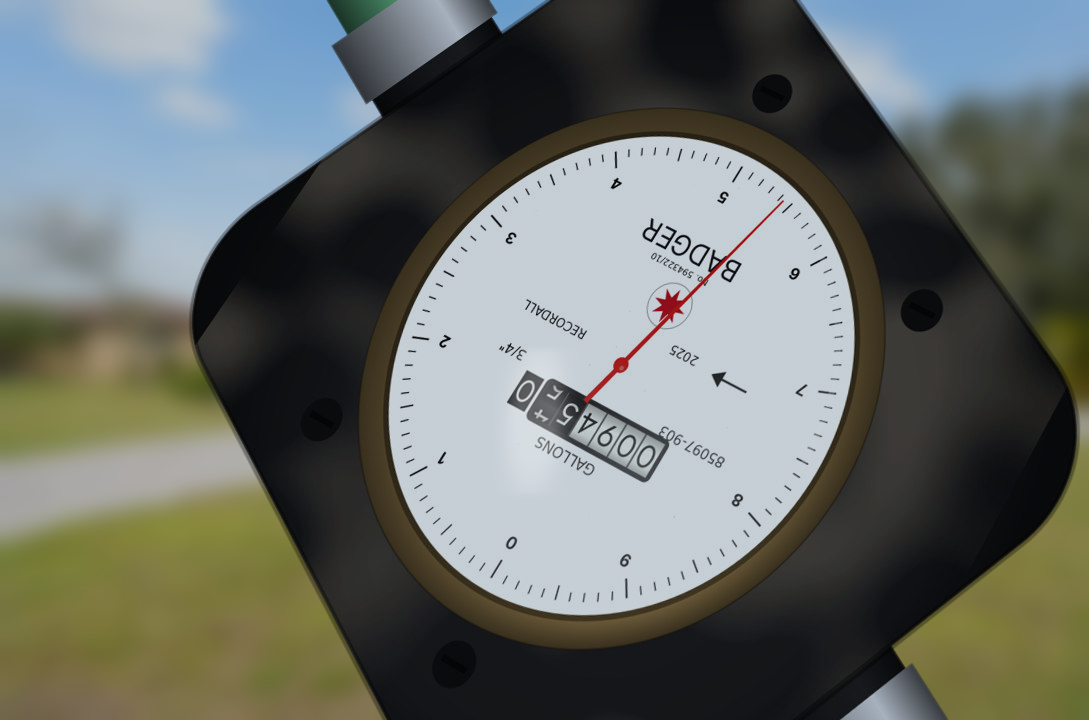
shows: 94545.4 gal
